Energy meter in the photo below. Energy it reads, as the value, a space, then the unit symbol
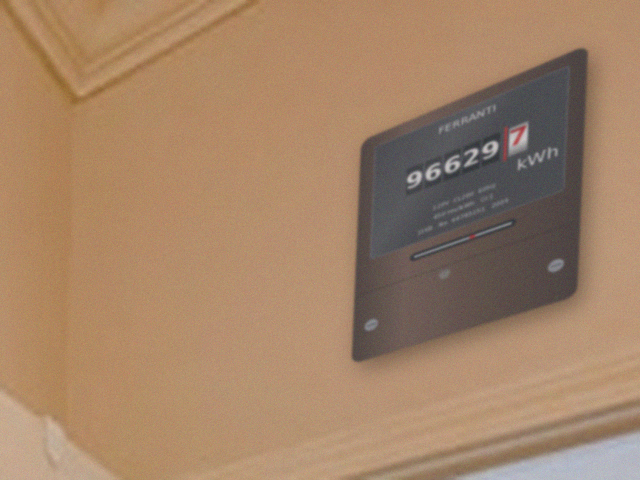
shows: 96629.7 kWh
